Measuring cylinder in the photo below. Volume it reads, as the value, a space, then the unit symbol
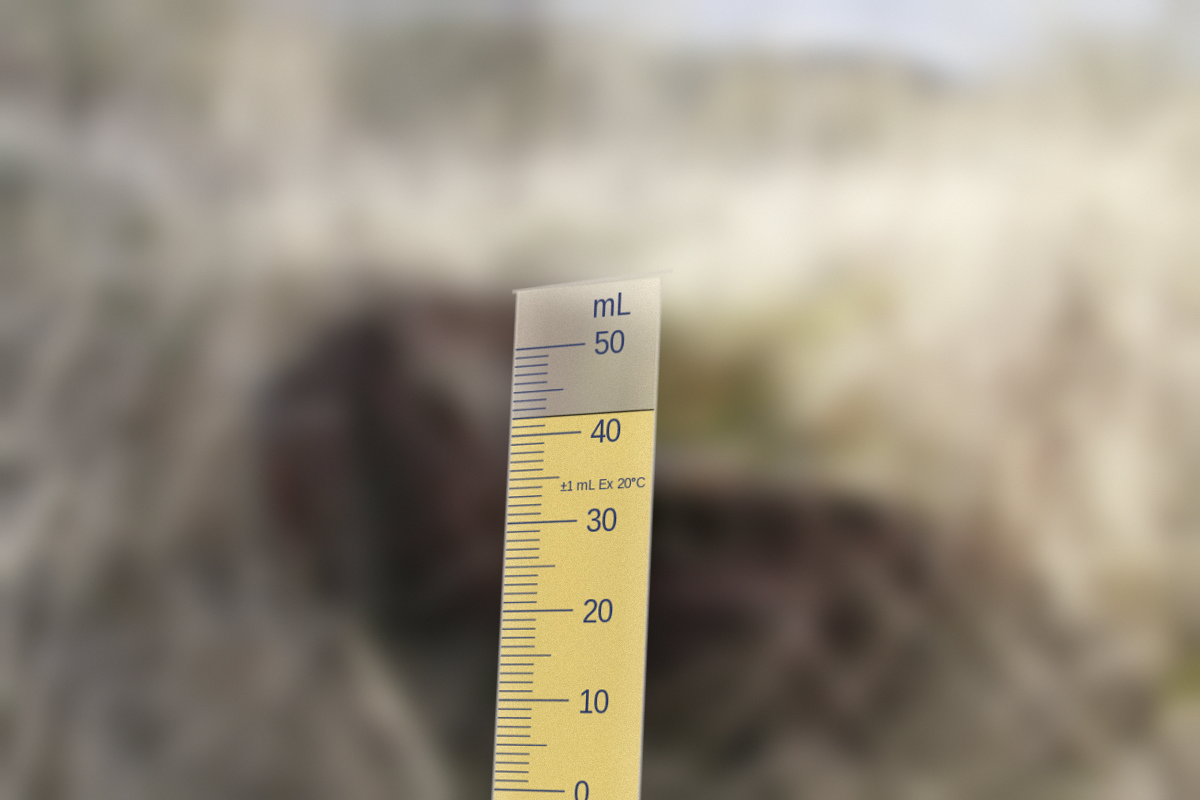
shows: 42 mL
